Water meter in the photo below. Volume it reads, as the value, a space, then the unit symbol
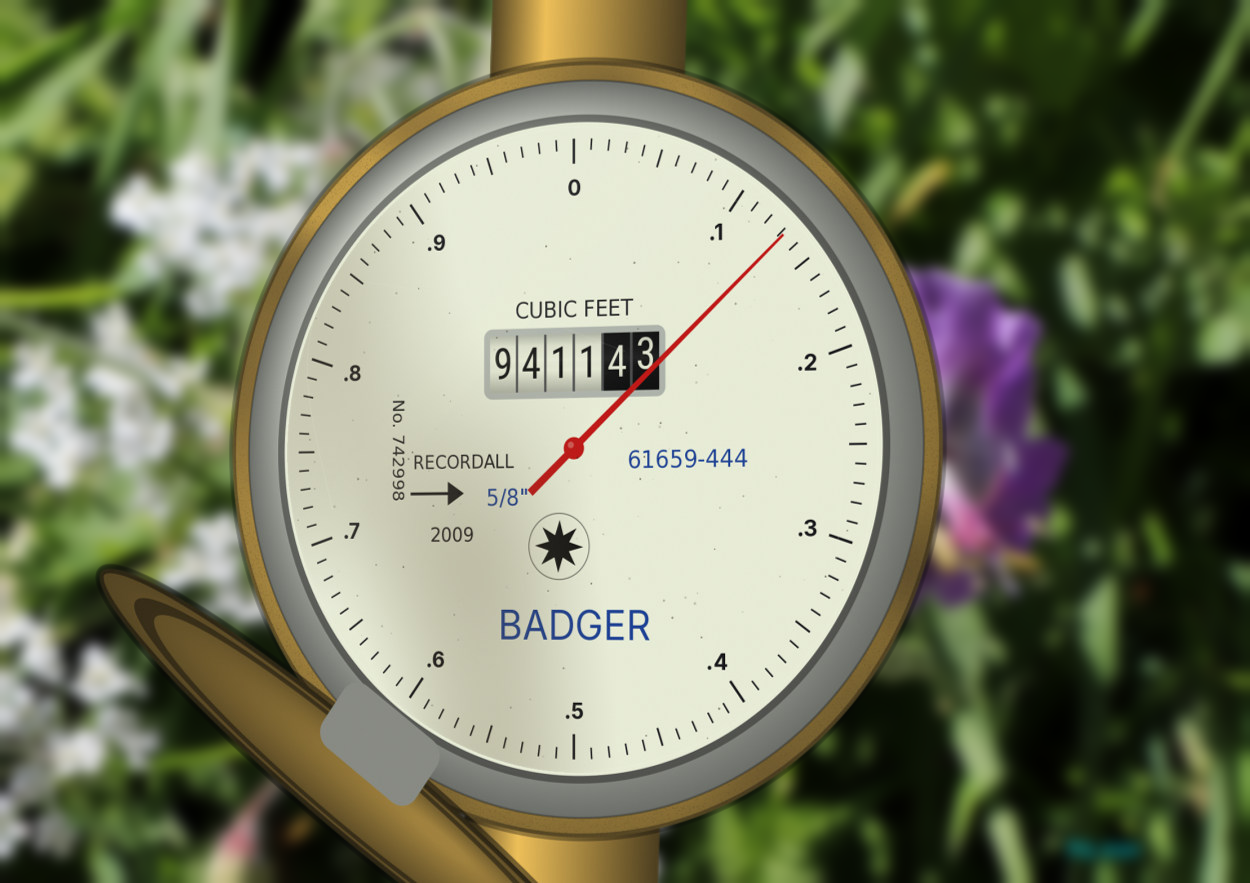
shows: 941143.13 ft³
